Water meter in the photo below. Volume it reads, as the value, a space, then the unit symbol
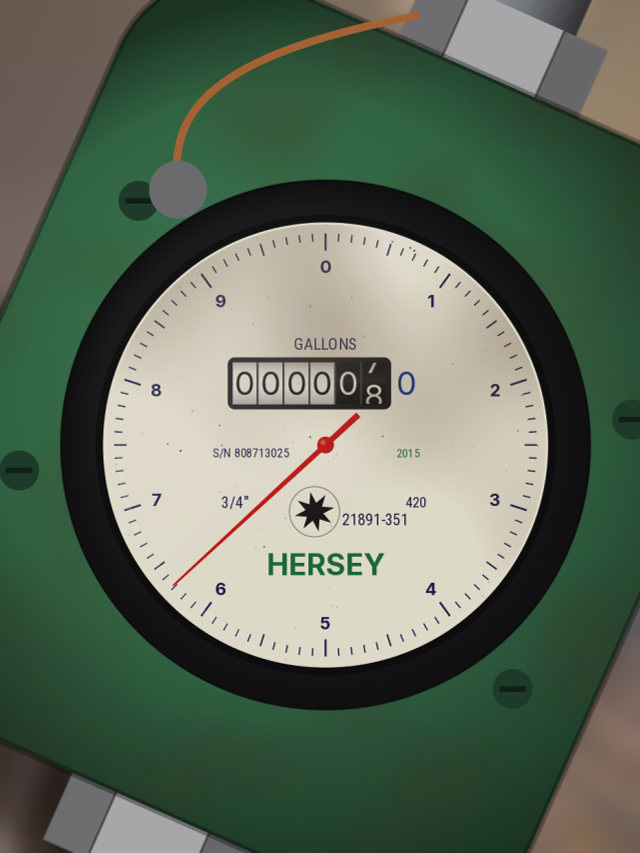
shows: 76.3 gal
